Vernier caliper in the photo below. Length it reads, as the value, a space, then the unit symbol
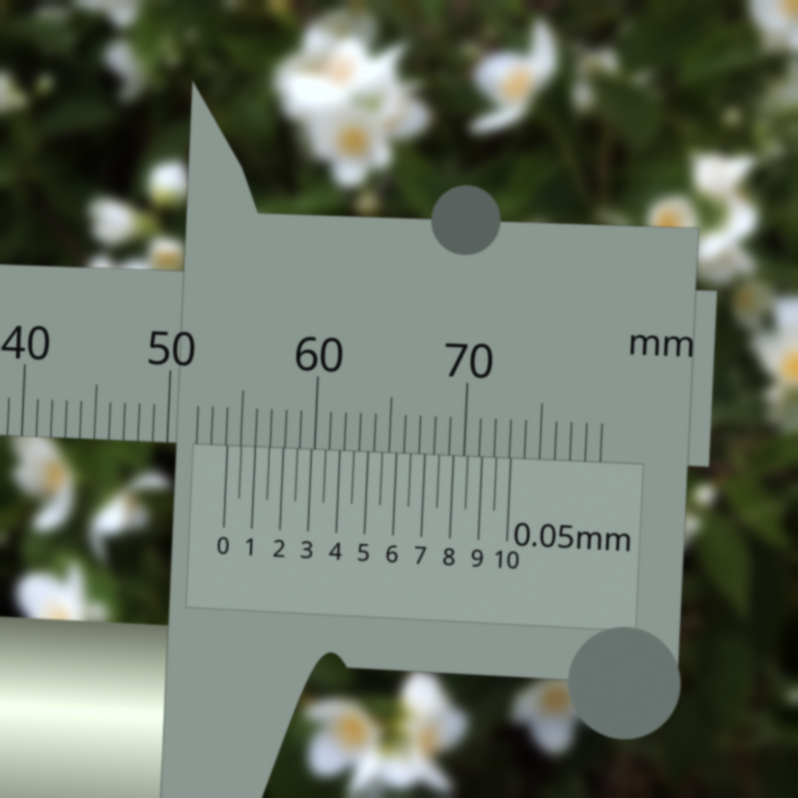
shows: 54.1 mm
